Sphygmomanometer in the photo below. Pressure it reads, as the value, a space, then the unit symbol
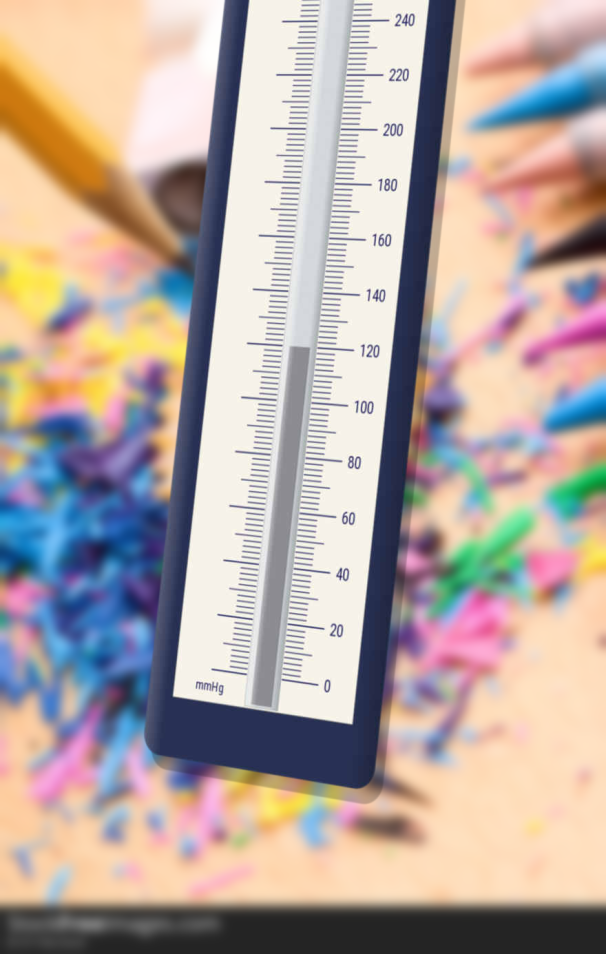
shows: 120 mmHg
